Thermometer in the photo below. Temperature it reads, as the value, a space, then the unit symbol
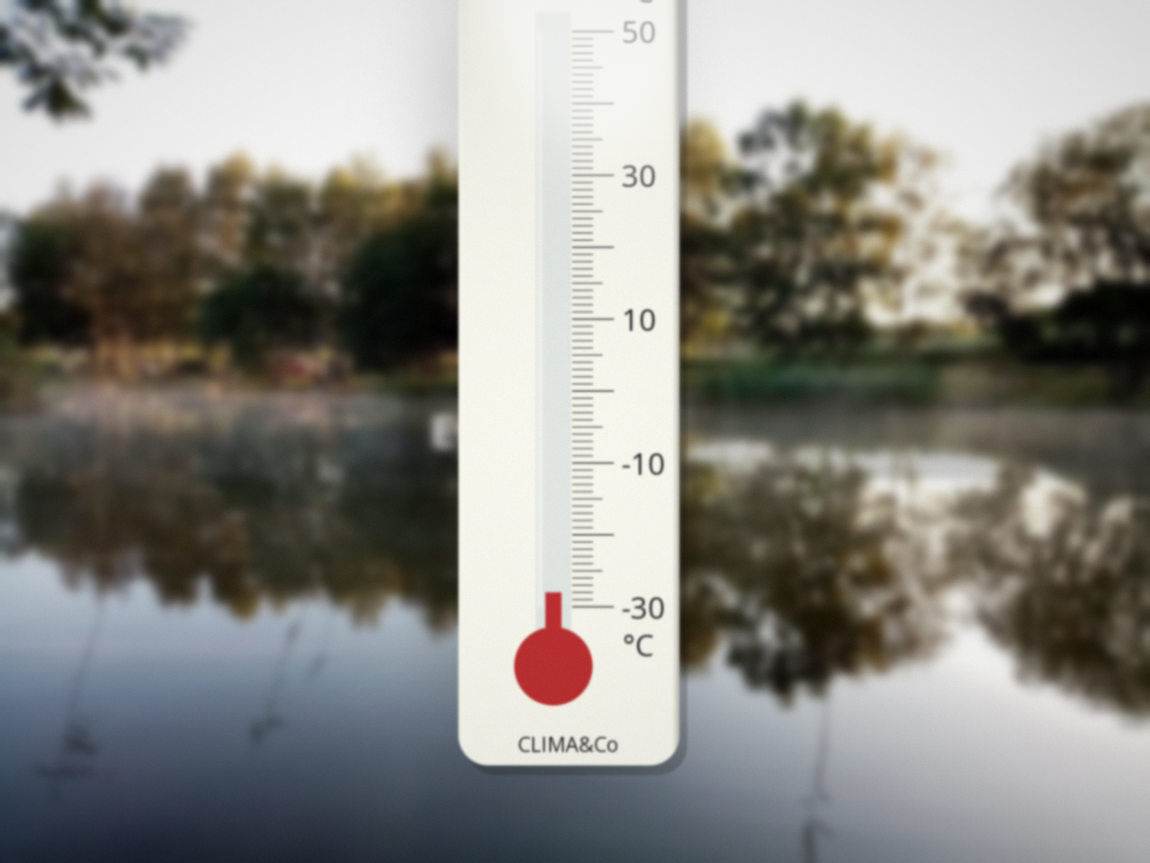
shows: -28 °C
